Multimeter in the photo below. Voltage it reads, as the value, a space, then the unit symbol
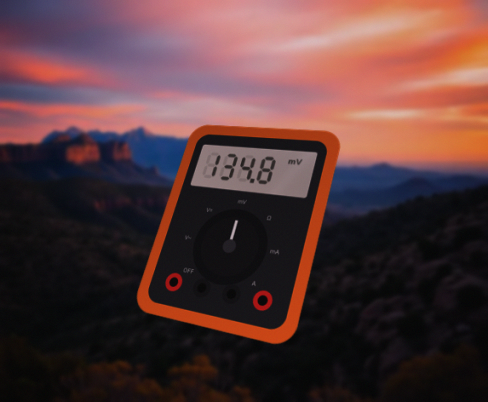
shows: 134.8 mV
